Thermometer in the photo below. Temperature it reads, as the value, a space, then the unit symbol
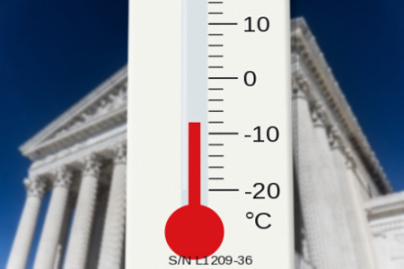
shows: -8 °C
